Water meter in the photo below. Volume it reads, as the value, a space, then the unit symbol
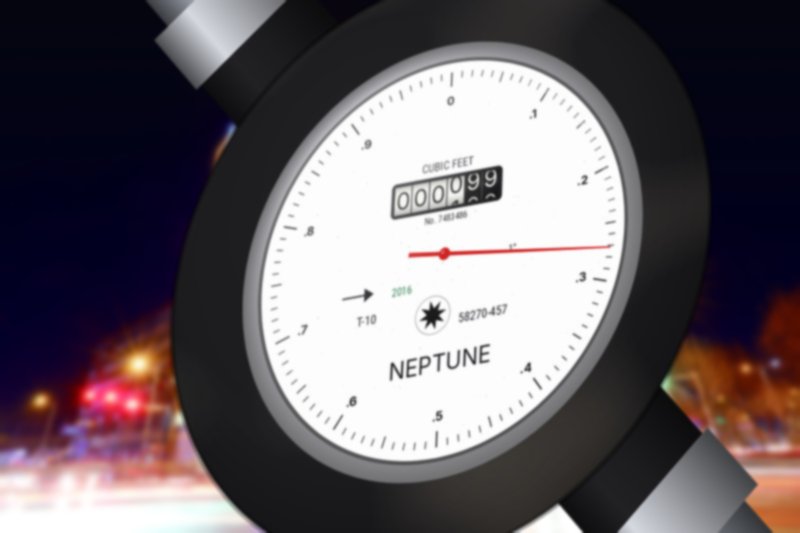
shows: 99.27 ft³
